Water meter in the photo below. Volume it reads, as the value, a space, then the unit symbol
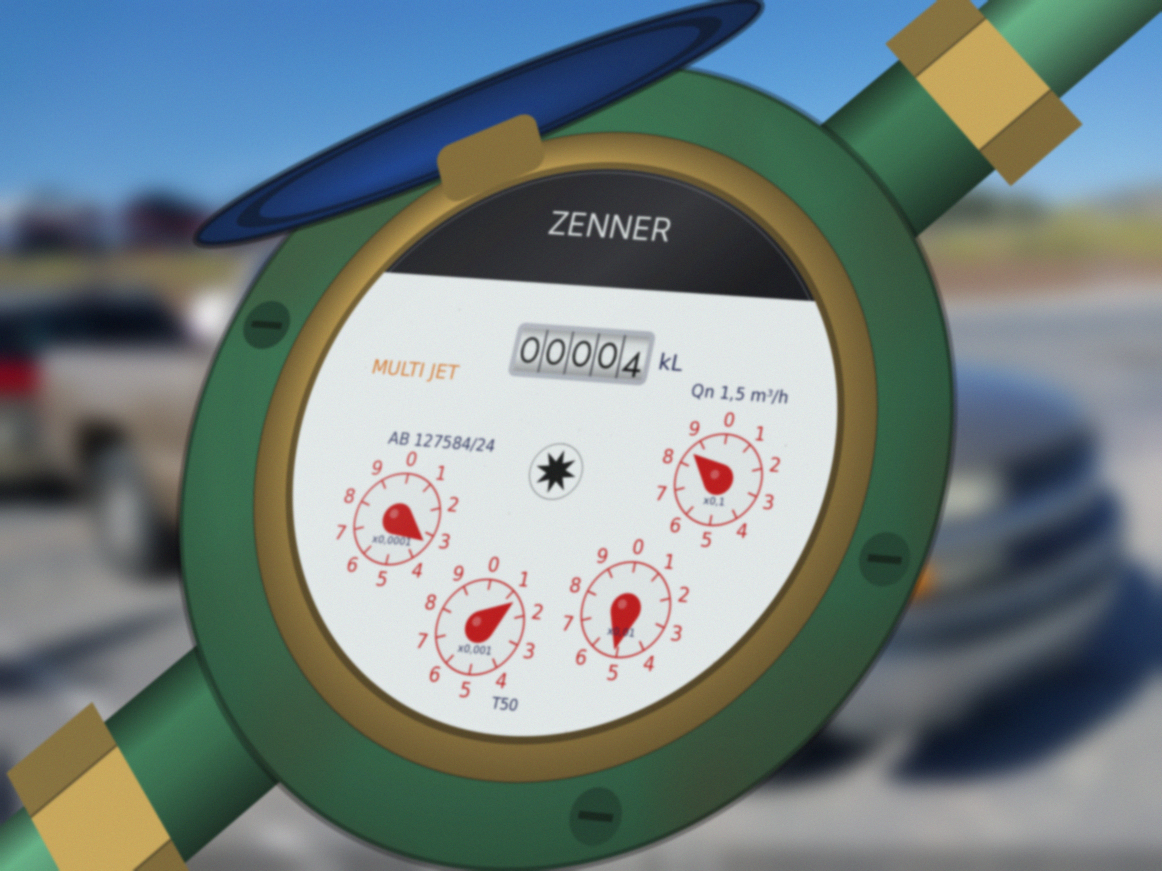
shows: 3.8513 kL
